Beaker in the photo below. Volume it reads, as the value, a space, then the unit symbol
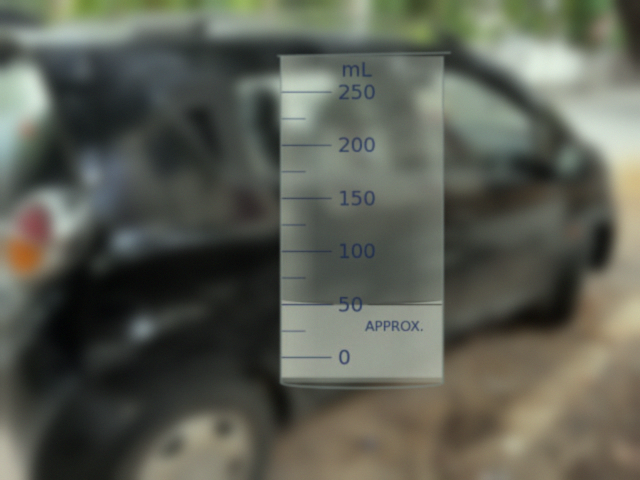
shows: 50 mL
